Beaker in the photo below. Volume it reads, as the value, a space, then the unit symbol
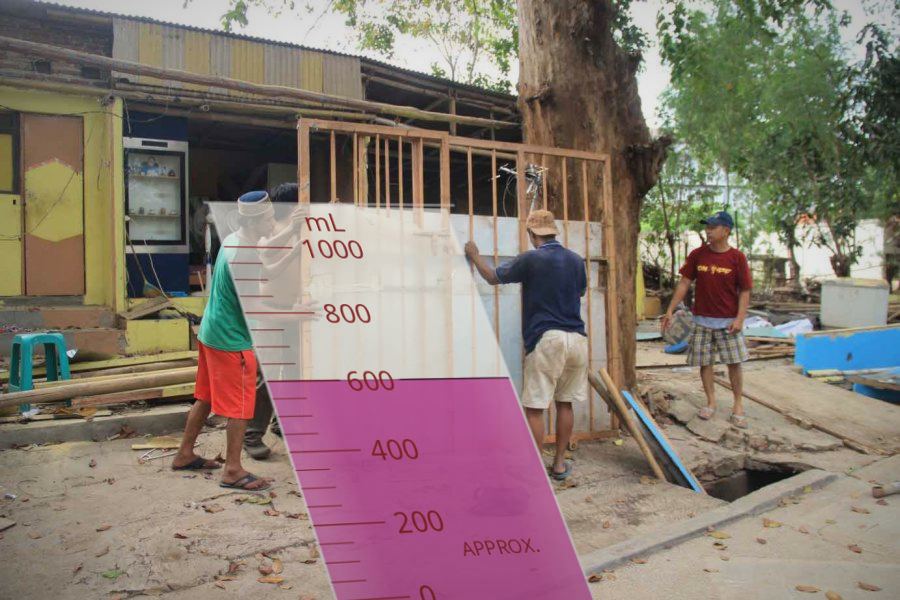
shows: 600 mL
